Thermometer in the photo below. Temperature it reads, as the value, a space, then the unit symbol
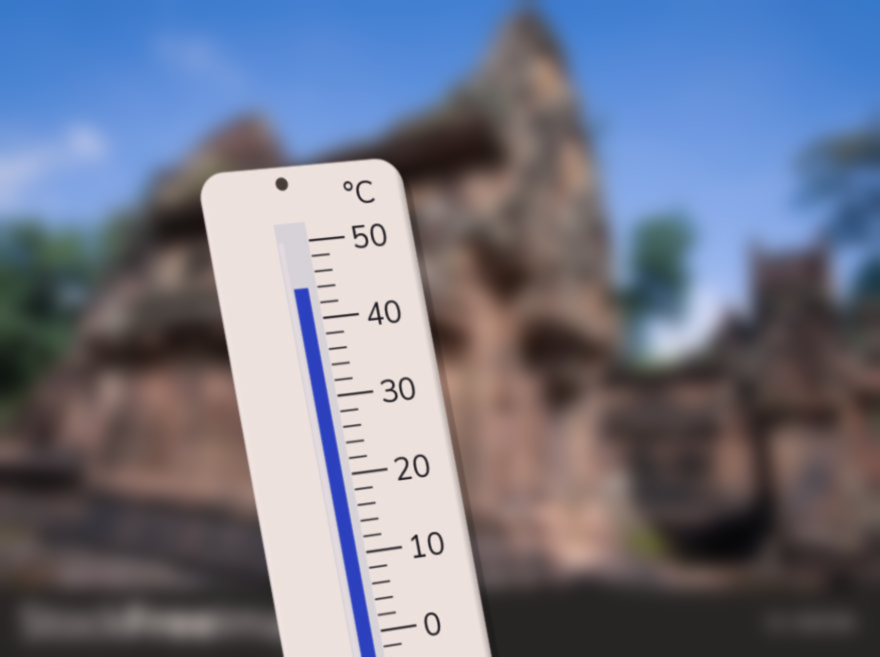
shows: 44 °C
